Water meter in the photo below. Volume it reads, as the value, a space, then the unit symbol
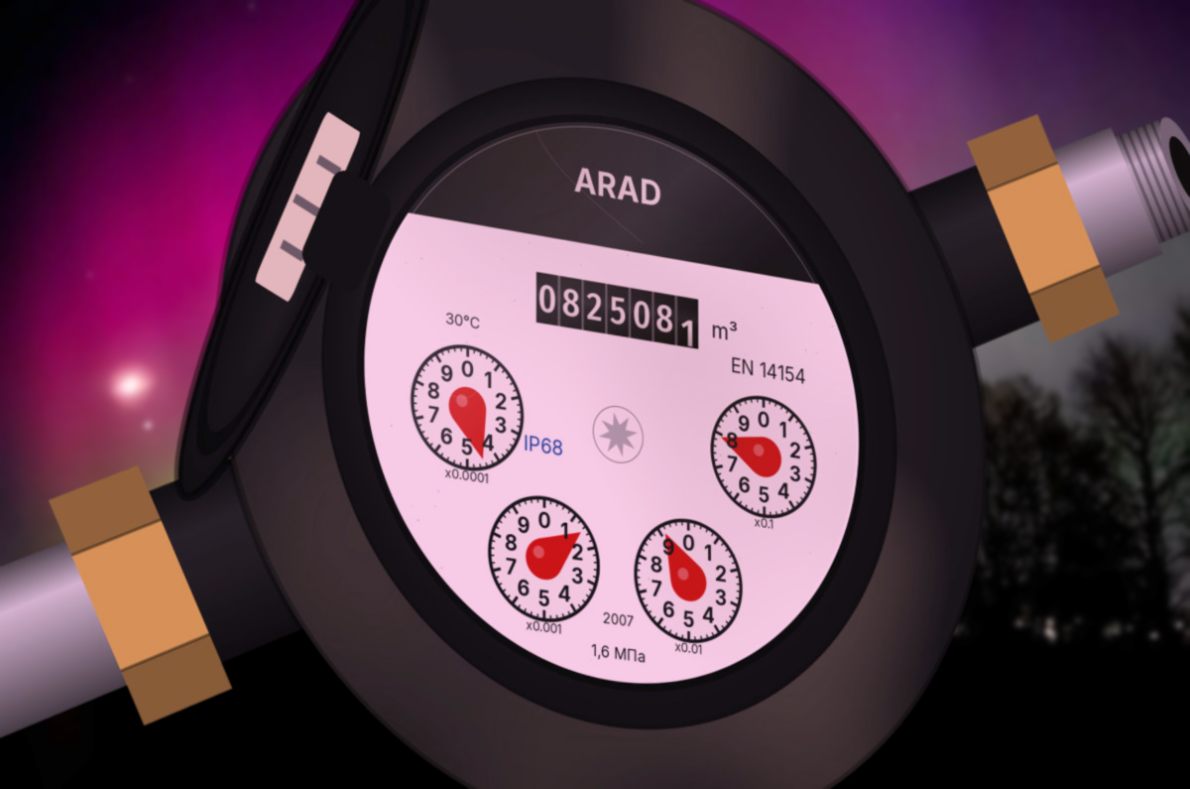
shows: 825080.7914 m³
